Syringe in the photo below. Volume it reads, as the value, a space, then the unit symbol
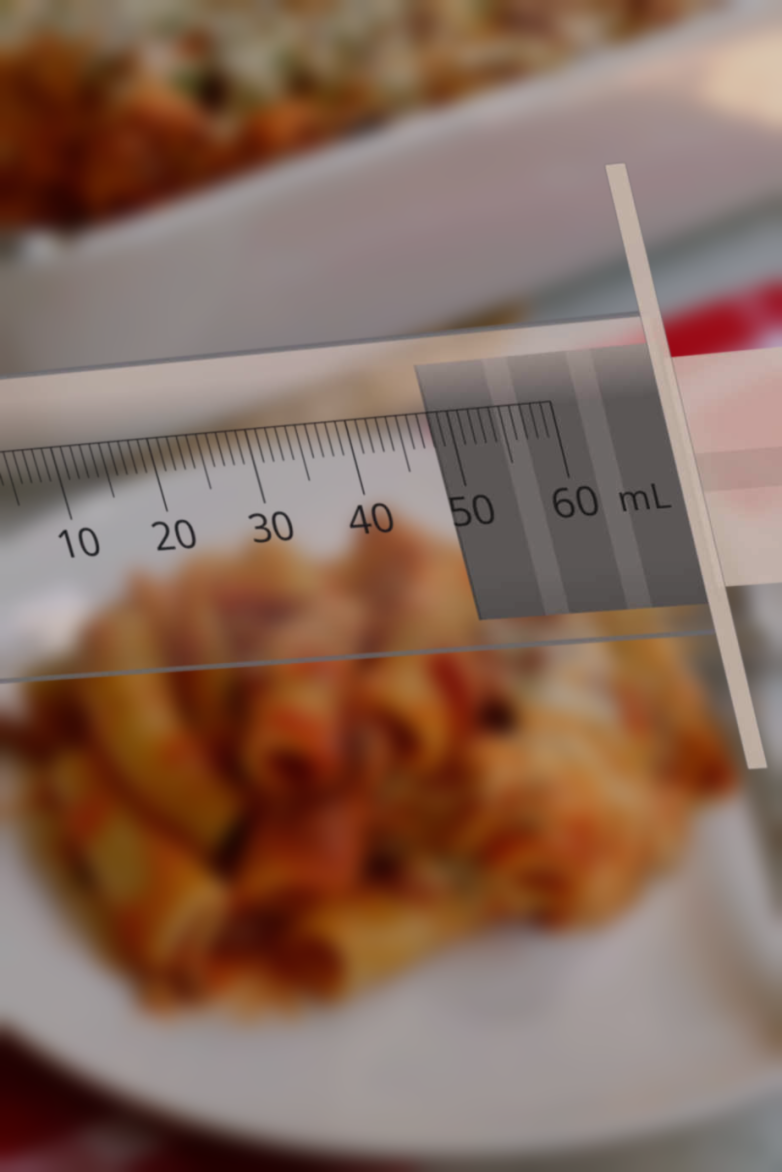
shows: 48 mL
